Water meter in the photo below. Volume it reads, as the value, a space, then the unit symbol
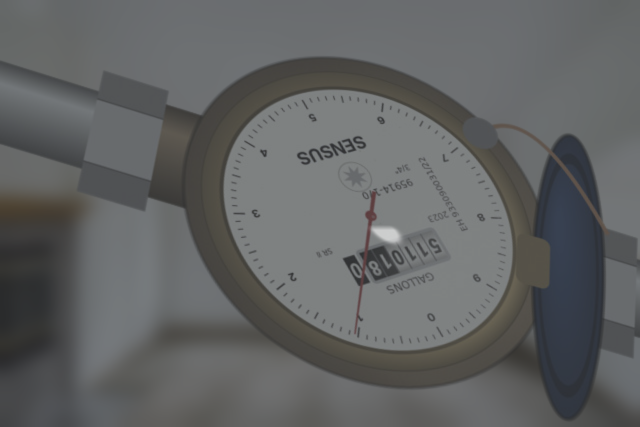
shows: 5110181.0 gal
